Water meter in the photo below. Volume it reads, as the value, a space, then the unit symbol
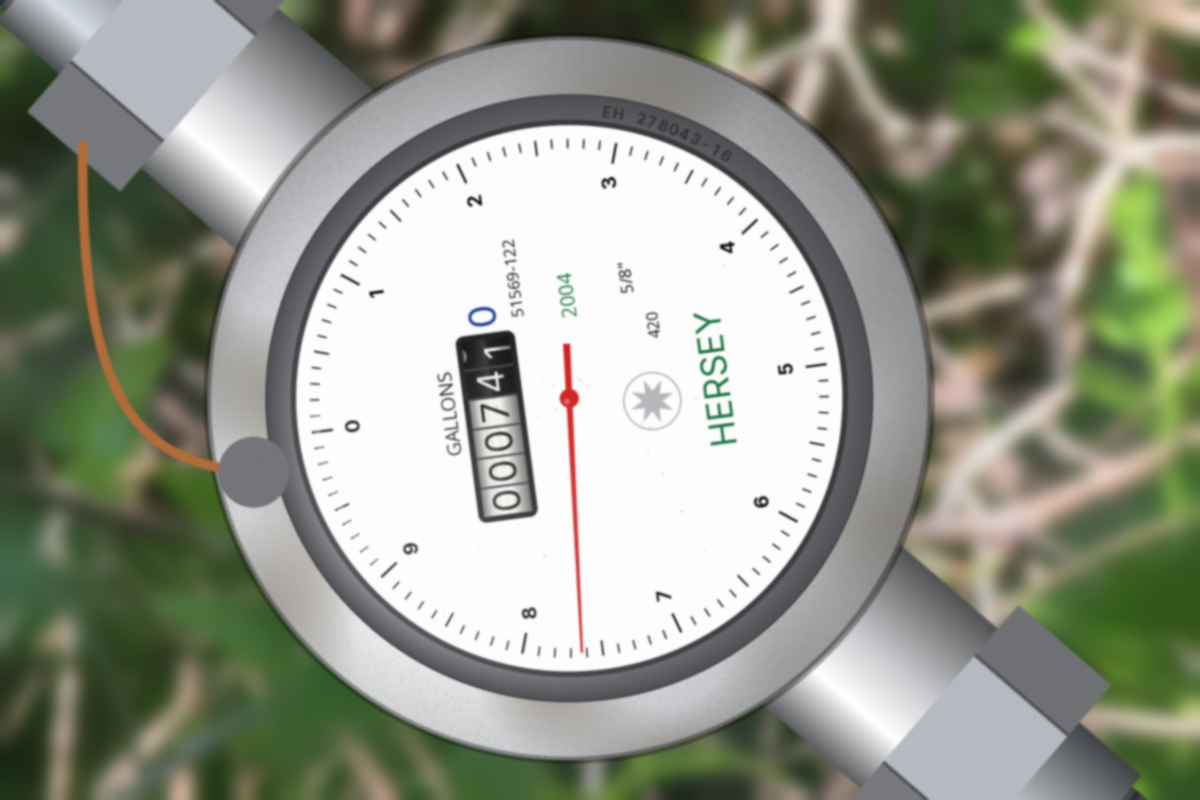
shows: 7407.6 gal
